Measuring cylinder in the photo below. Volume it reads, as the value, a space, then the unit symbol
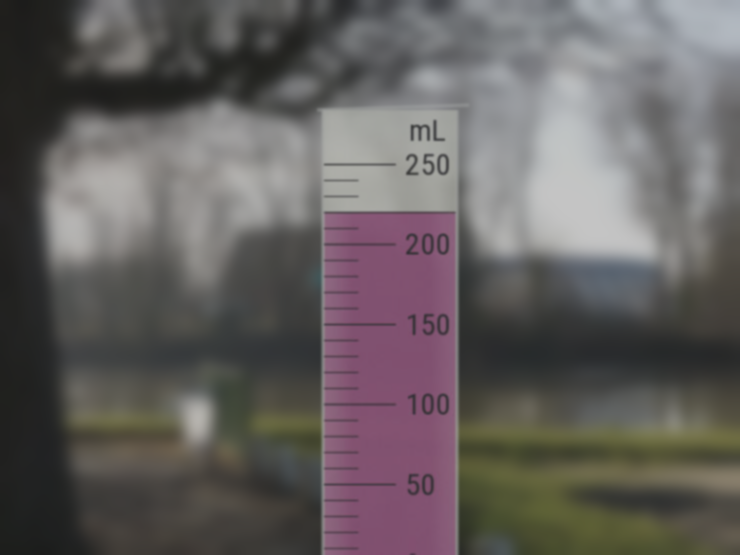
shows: 220 mL
